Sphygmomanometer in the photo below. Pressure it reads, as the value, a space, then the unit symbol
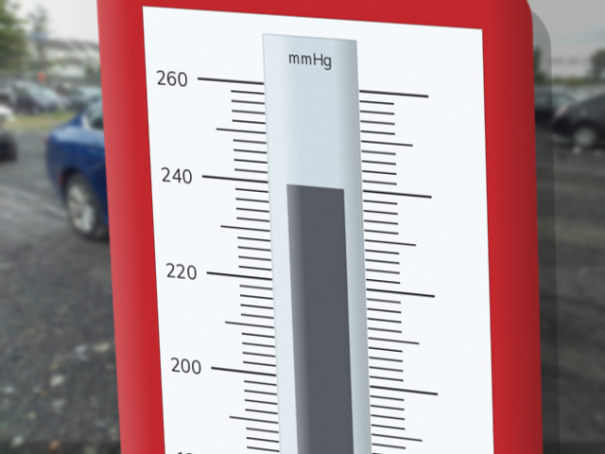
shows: 240 mmHg
